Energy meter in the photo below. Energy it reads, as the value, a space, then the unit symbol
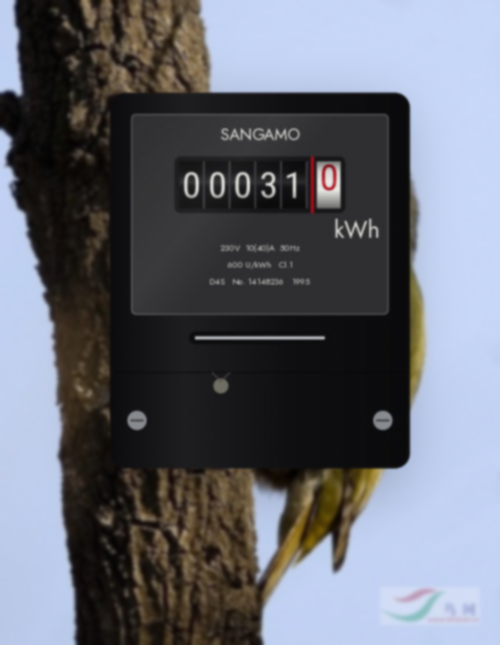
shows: 31.0 kWh
